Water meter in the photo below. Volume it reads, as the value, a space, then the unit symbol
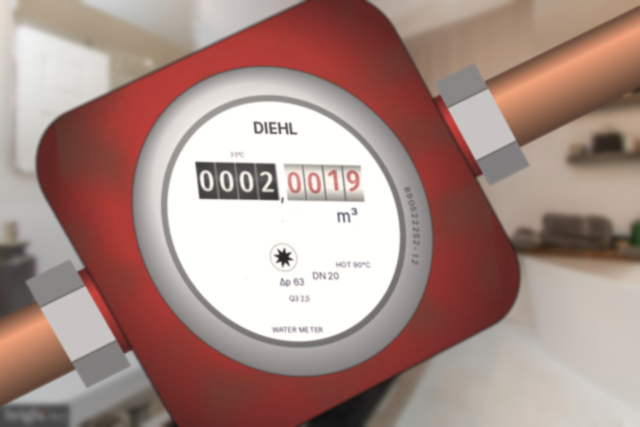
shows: 2.0019 m³
